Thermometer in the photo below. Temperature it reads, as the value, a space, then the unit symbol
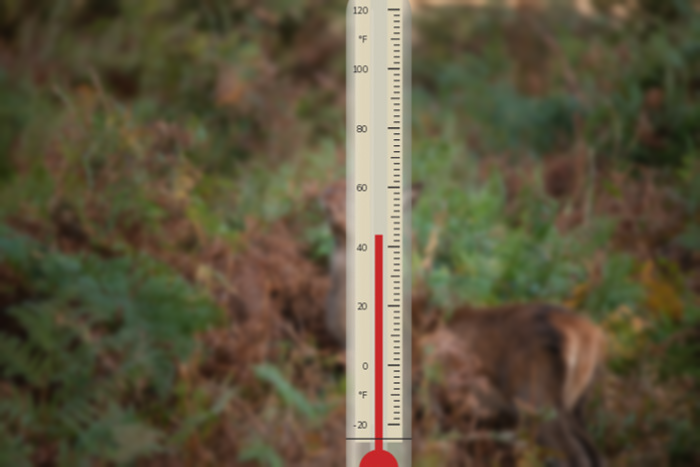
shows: 44 °F
